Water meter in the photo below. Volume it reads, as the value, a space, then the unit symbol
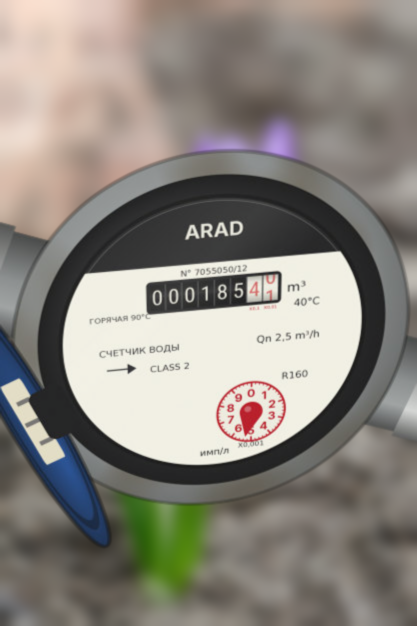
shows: 185.405 m³
